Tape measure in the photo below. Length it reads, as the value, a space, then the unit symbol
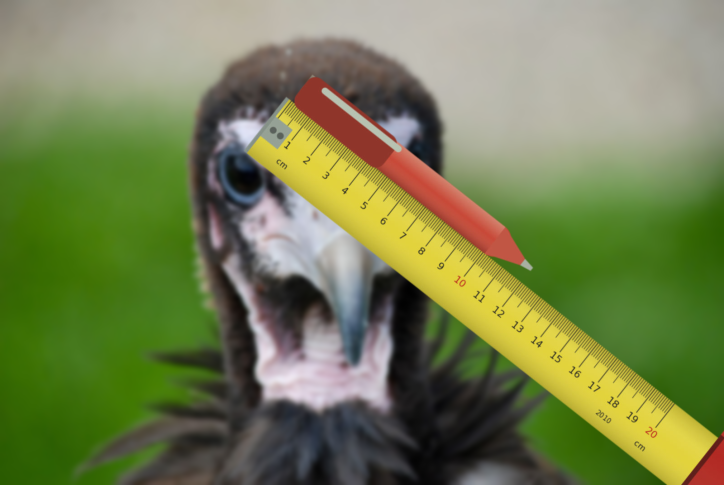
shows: 12 cm
